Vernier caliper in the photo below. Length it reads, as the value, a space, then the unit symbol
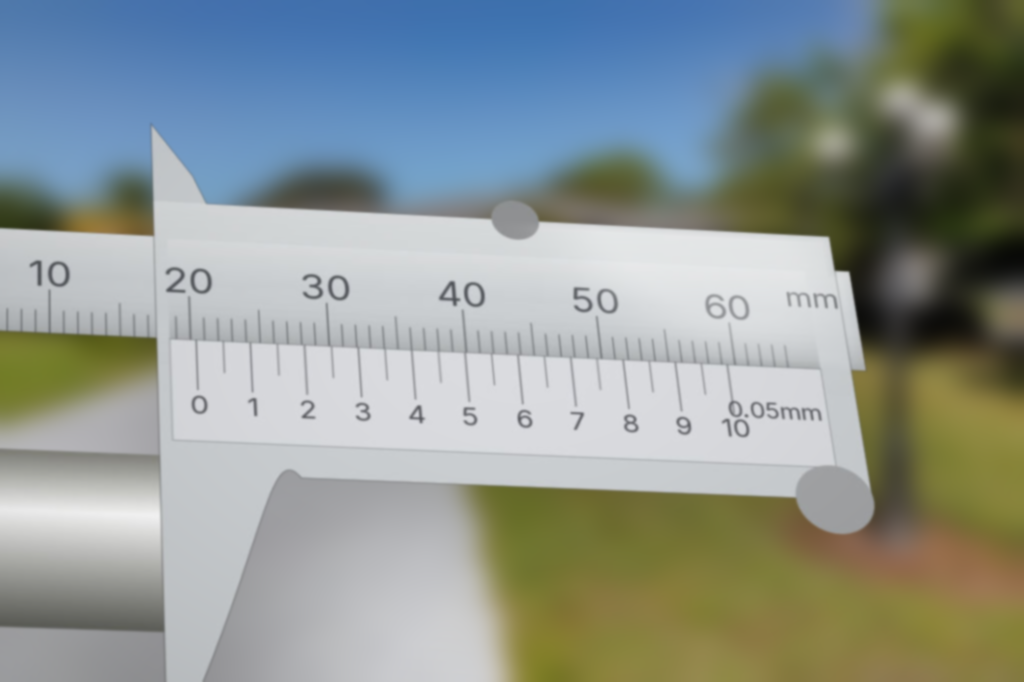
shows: 20.4 mm
